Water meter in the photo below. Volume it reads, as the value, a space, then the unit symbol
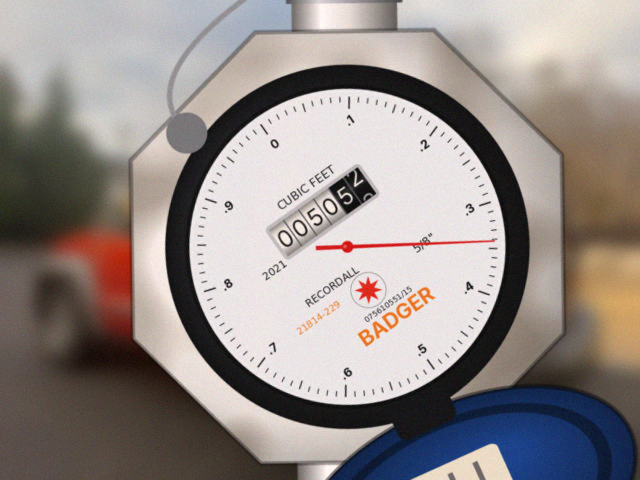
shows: 5052.34 ft³
